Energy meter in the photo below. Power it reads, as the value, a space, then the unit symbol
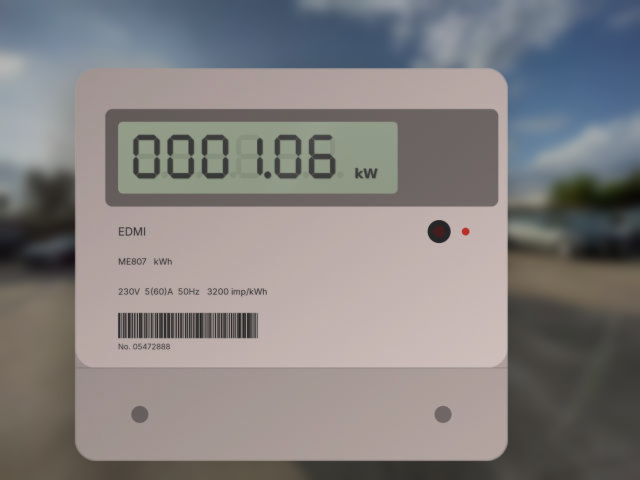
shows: 1.06 kW
